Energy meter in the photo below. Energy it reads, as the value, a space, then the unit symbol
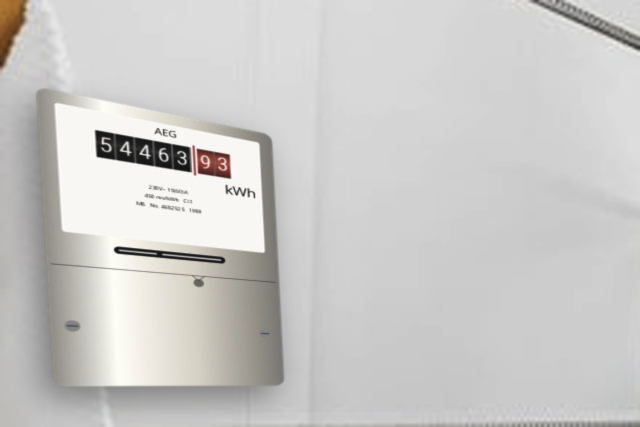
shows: 54463.93 kWh
